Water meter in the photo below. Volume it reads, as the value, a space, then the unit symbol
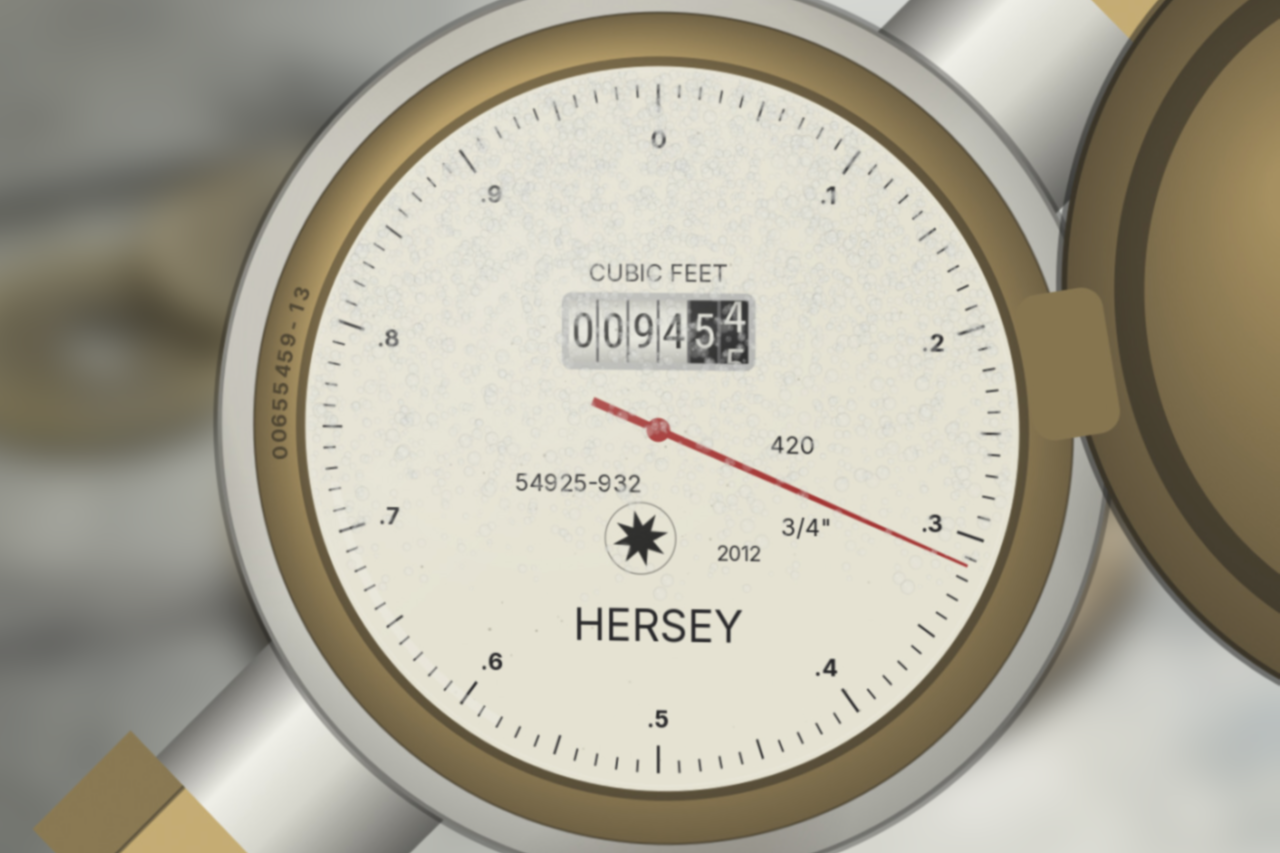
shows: 9454.31 ft³
